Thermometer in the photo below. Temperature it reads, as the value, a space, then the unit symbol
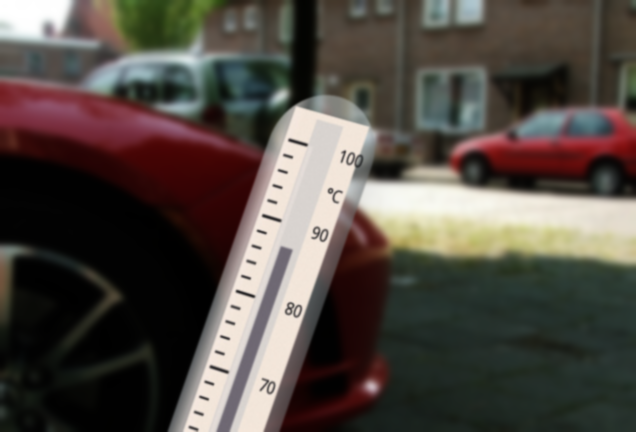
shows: 87 °C
